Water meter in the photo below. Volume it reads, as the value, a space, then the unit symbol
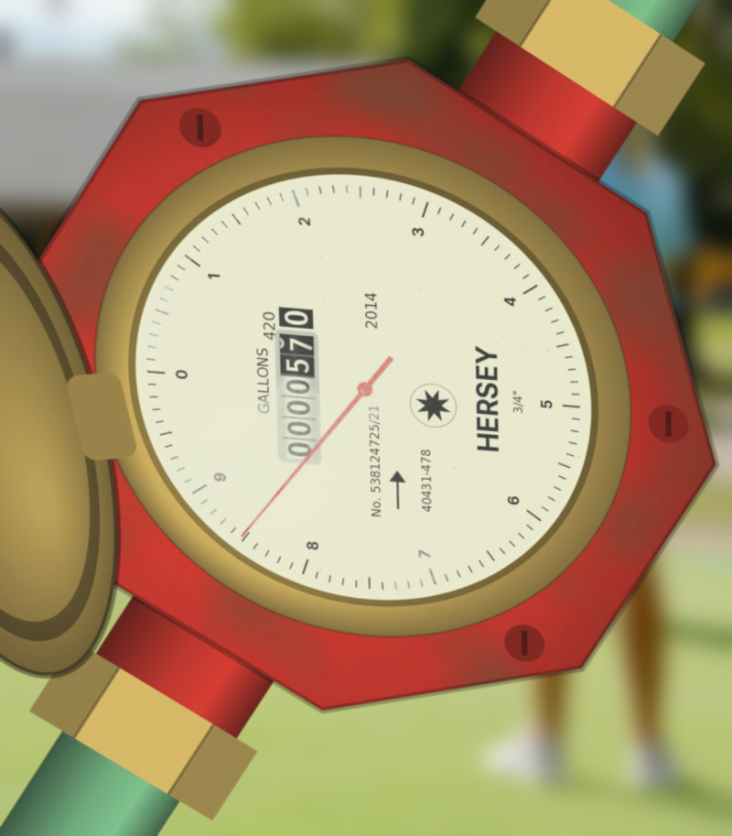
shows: 568.5 gal
